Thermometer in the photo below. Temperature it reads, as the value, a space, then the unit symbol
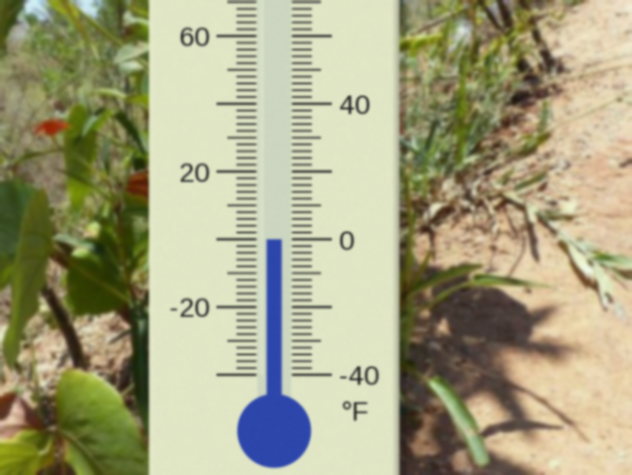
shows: 0 °F
